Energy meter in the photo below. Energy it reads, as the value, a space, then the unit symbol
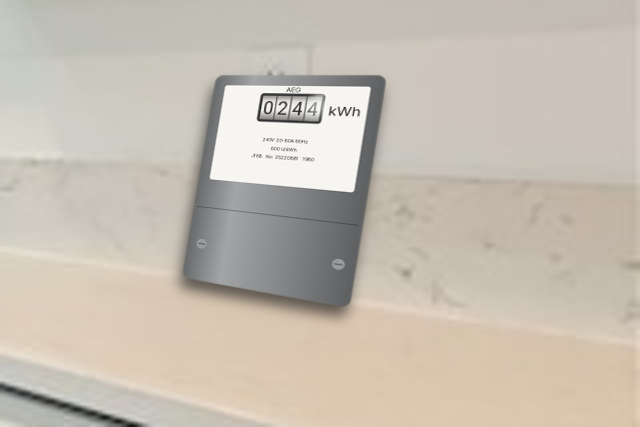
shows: 244 kWh
